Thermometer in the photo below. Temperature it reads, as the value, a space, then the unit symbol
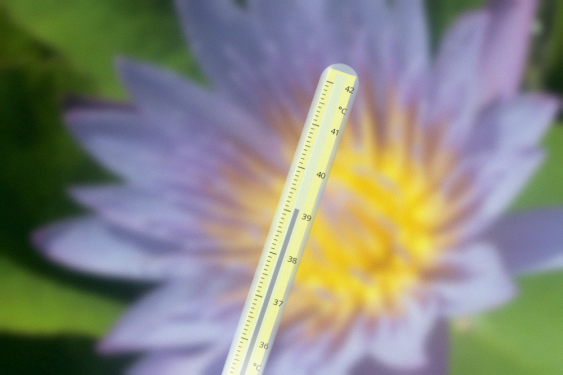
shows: 39.1 °C
